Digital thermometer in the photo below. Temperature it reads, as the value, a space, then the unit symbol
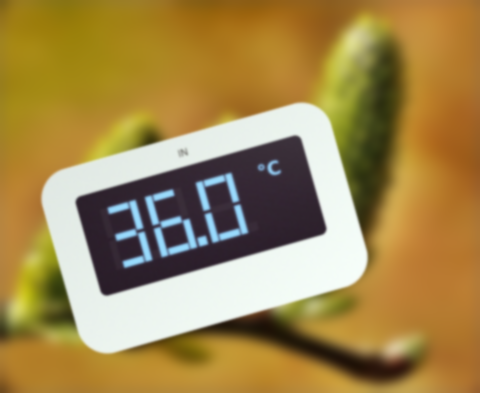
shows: 36.0 °C
